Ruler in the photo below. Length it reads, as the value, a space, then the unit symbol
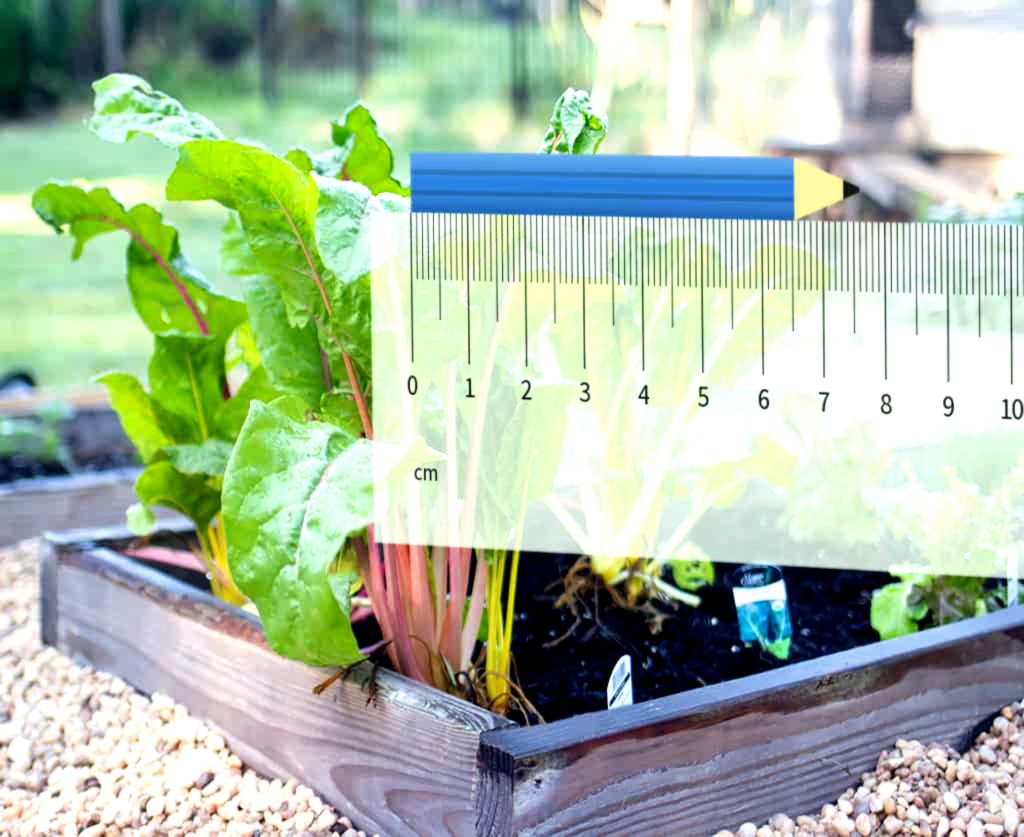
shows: 7.6 cm
